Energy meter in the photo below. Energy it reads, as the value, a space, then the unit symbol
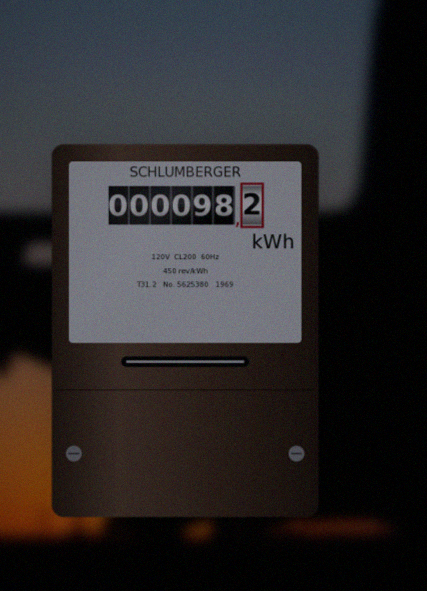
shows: 98.2 kWh
